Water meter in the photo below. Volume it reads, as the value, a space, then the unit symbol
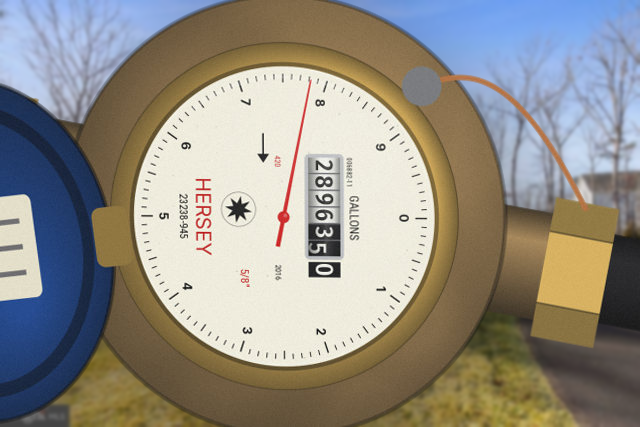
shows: 2896347.8 gal
